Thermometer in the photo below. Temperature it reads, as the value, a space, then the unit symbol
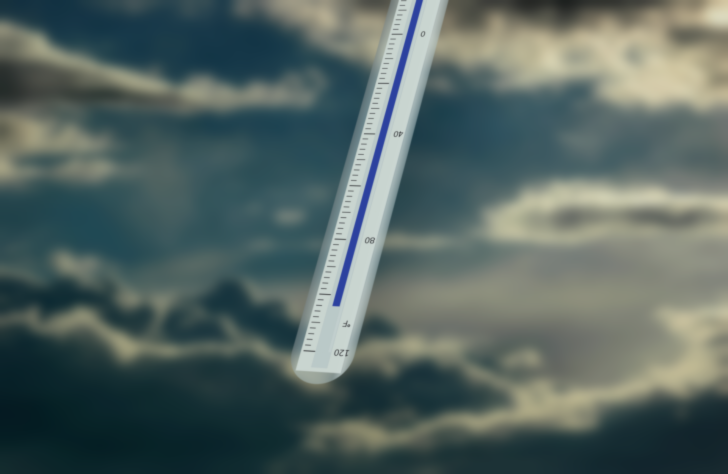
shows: 104 °F
